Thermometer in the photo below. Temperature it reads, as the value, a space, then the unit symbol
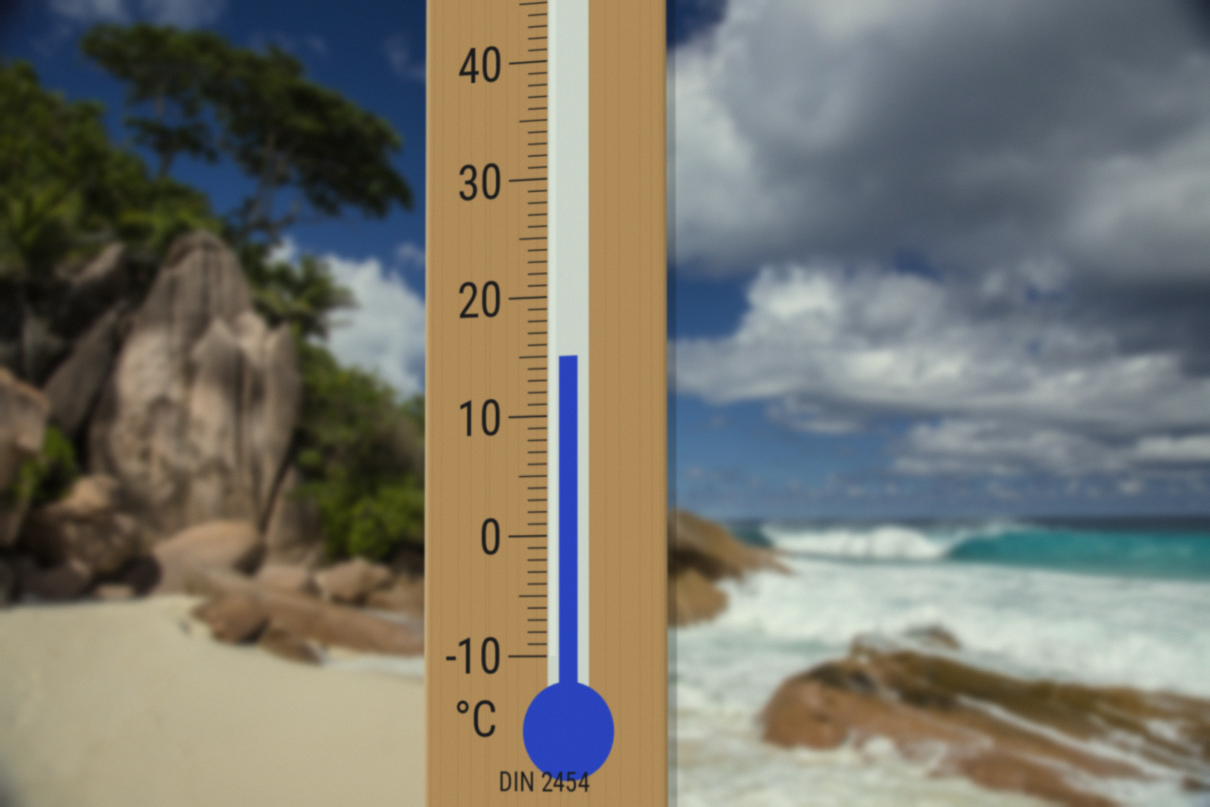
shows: 15 °C
